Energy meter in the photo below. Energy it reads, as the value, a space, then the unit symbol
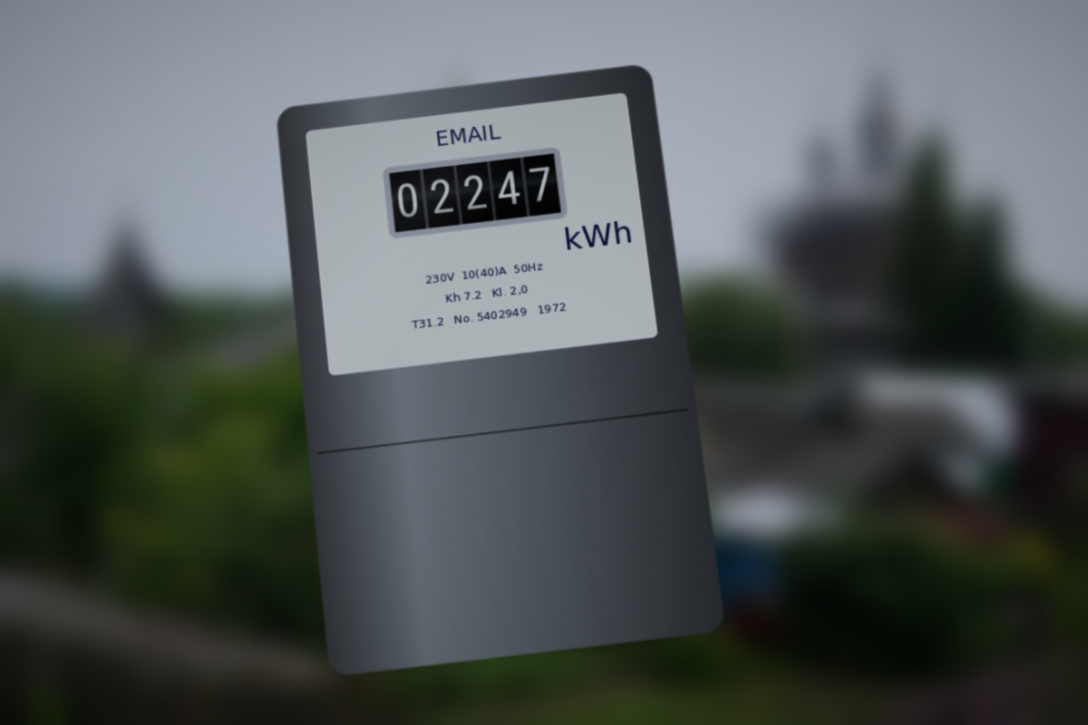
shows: 2247 kWh
